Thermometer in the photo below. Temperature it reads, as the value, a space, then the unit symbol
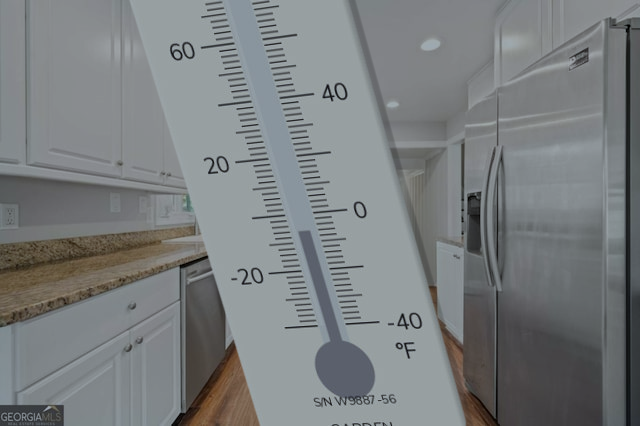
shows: -6 °F
